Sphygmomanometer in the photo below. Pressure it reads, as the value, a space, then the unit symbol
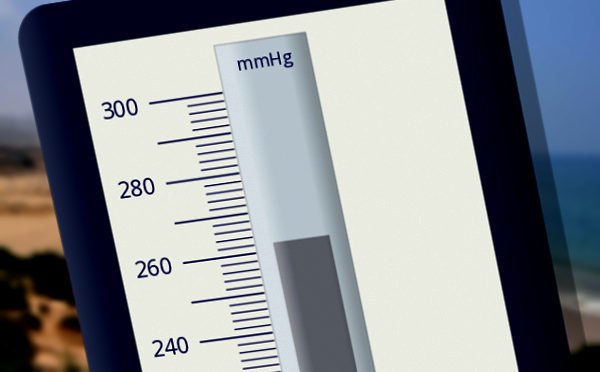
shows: 262 mmHg
